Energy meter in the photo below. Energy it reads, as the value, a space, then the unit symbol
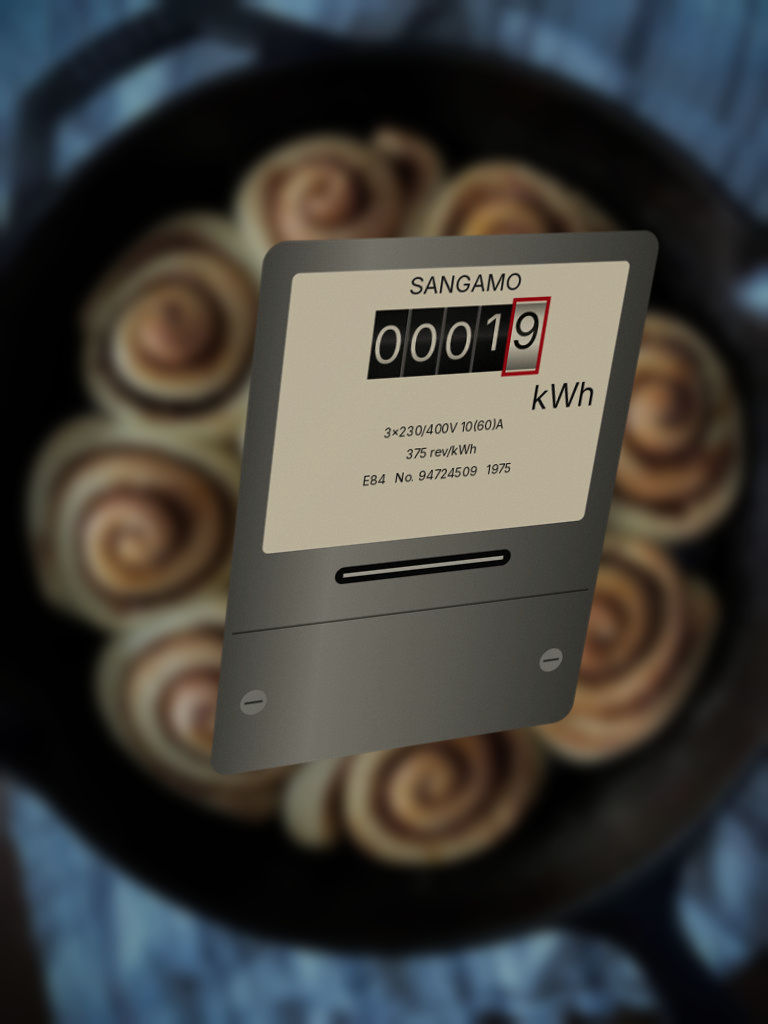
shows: 1.9 kWh
